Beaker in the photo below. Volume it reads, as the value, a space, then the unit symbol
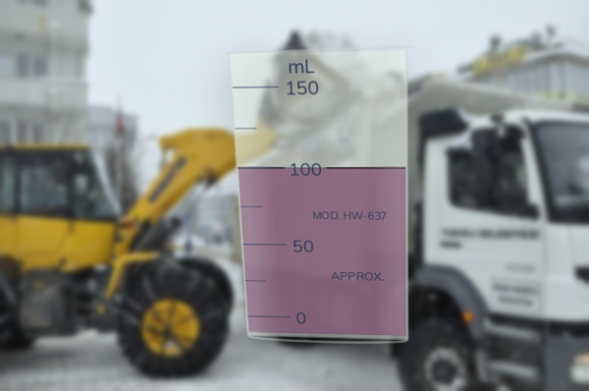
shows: 100 mL
